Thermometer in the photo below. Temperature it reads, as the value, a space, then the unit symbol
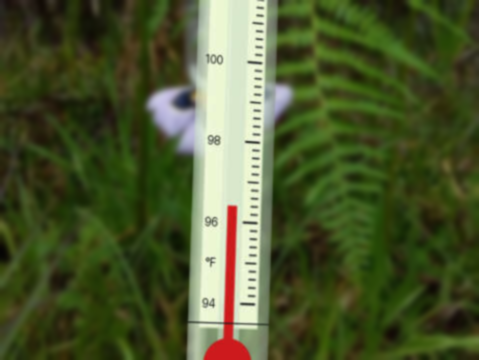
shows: 96.4 °F
